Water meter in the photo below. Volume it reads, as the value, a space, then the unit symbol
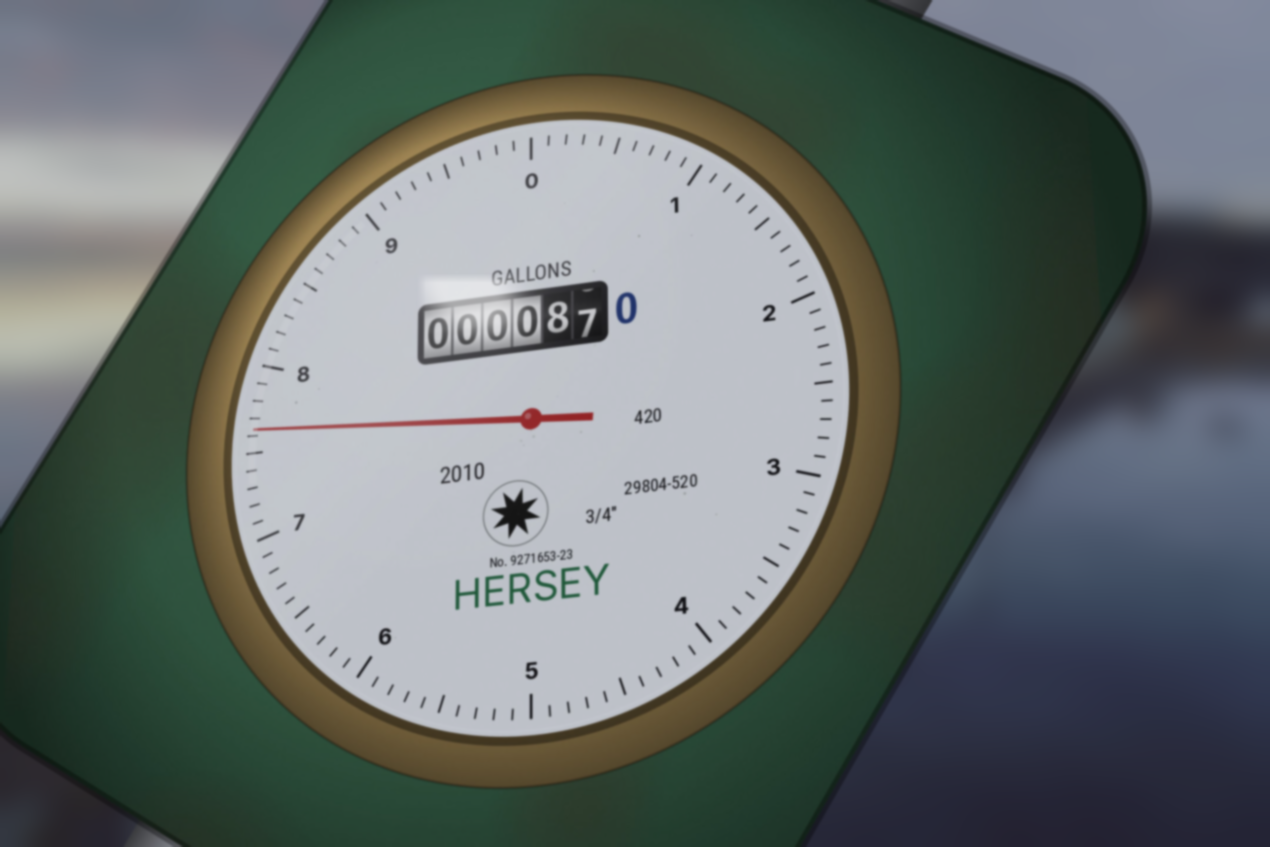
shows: 867.6 gal
